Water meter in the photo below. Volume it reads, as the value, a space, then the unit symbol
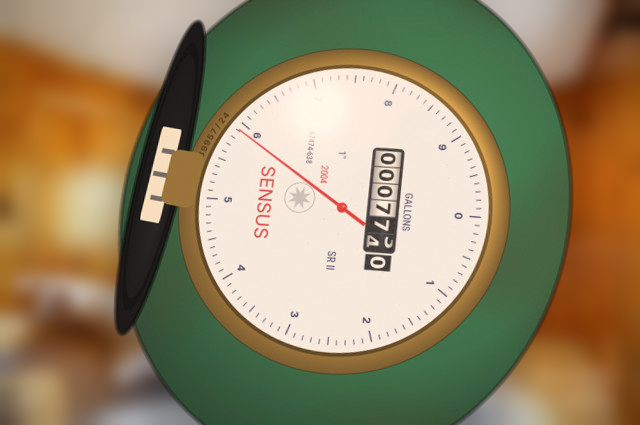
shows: 7735.9 gal
